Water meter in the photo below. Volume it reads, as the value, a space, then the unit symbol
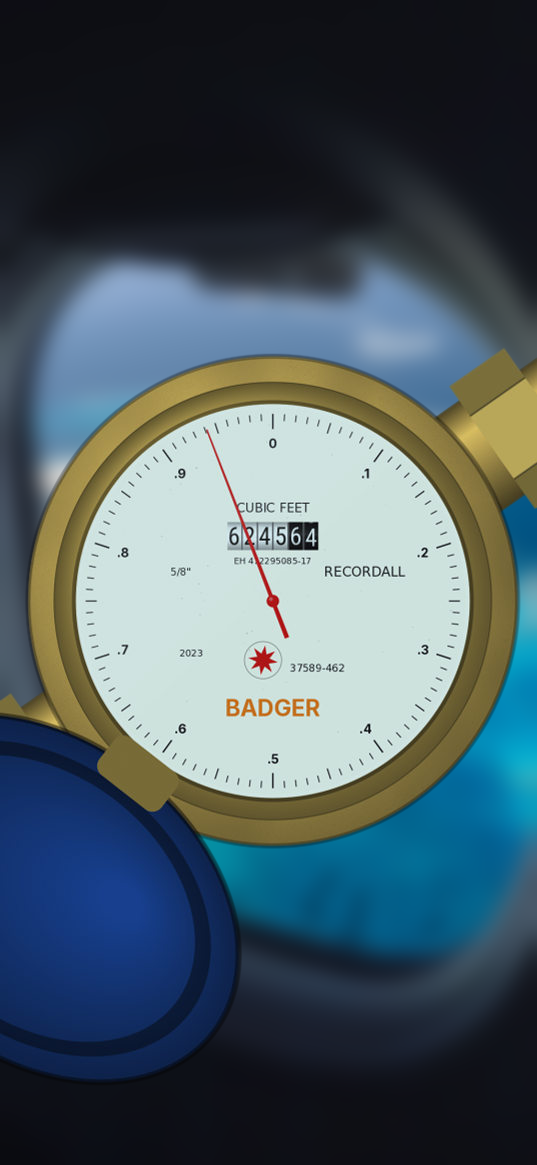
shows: 624563.94 ft³
